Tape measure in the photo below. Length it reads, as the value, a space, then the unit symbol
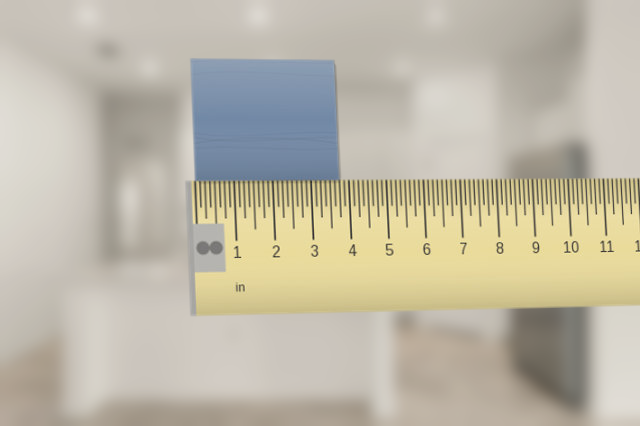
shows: 3.75 in
